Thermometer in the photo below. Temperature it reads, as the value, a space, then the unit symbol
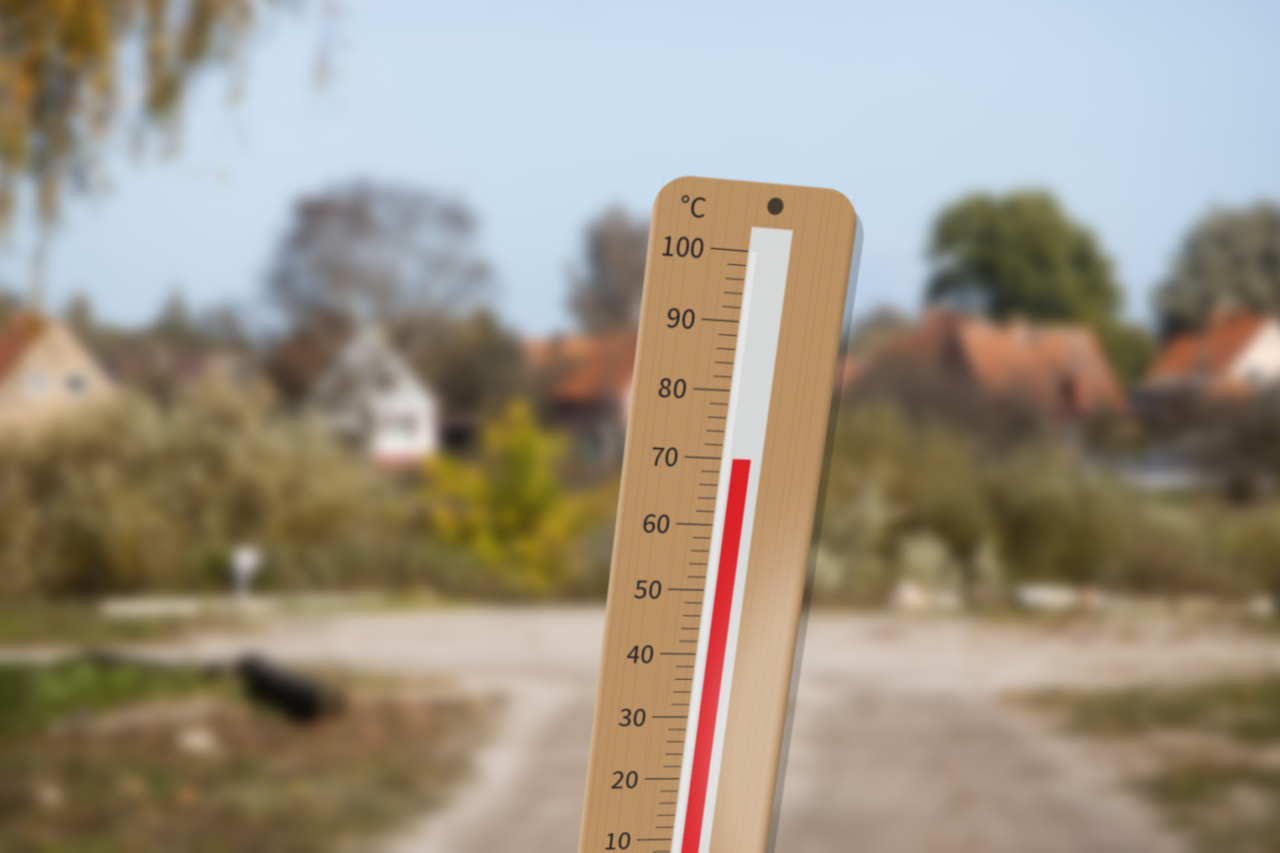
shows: 70 °C
